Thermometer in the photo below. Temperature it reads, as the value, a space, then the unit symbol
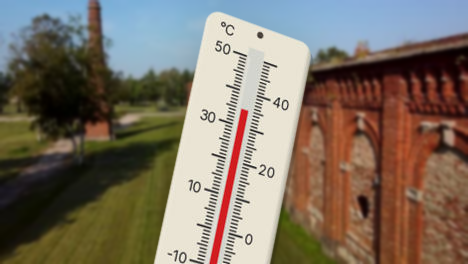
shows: 35 °C
